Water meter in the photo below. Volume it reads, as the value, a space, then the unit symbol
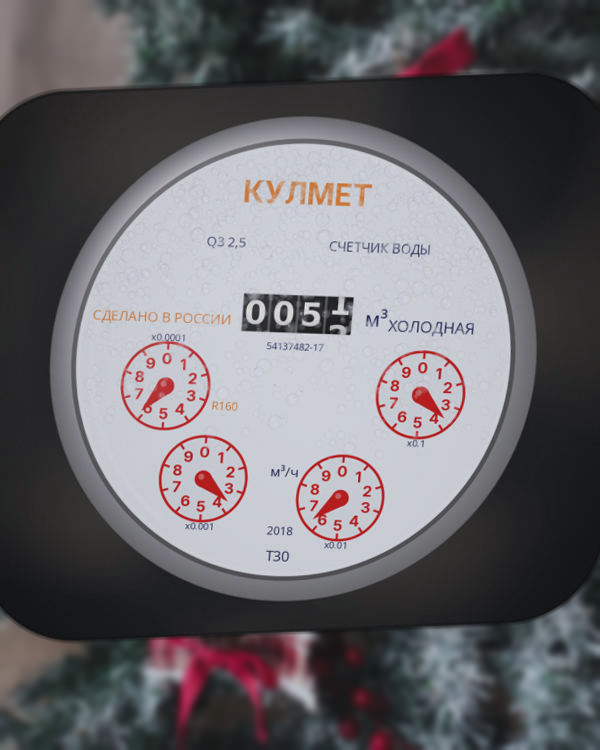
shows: 51.3636 m³
